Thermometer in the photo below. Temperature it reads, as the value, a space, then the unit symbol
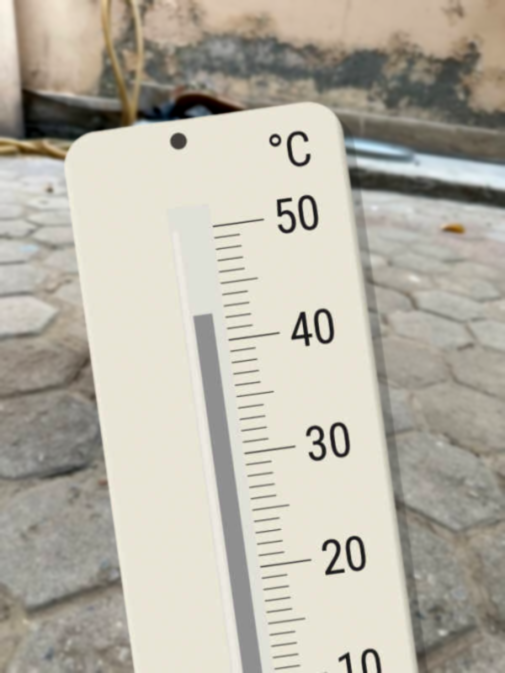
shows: 42.5 °C
